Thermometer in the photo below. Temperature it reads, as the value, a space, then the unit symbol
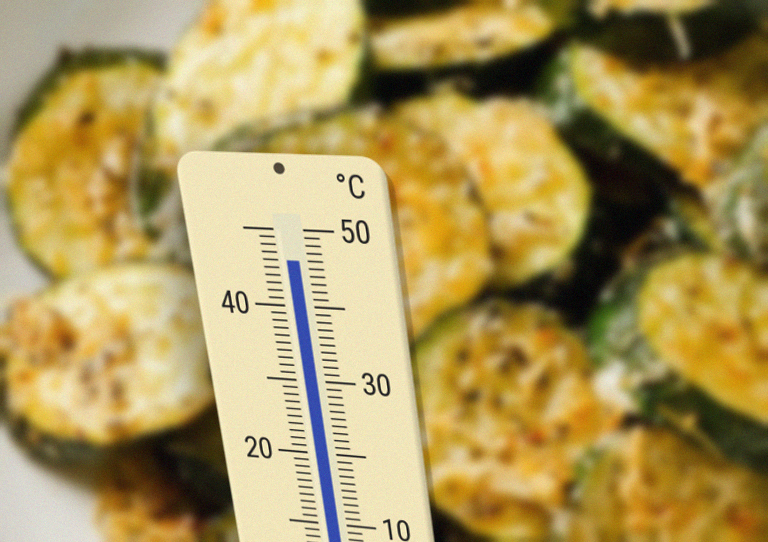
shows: 46 °C
